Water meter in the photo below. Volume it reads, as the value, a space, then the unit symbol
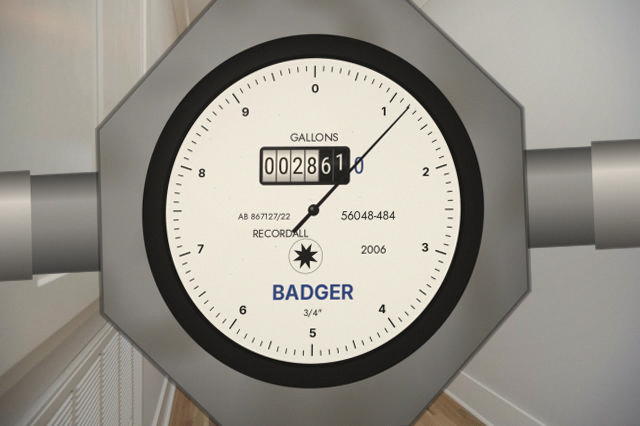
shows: 28611.2 gal
